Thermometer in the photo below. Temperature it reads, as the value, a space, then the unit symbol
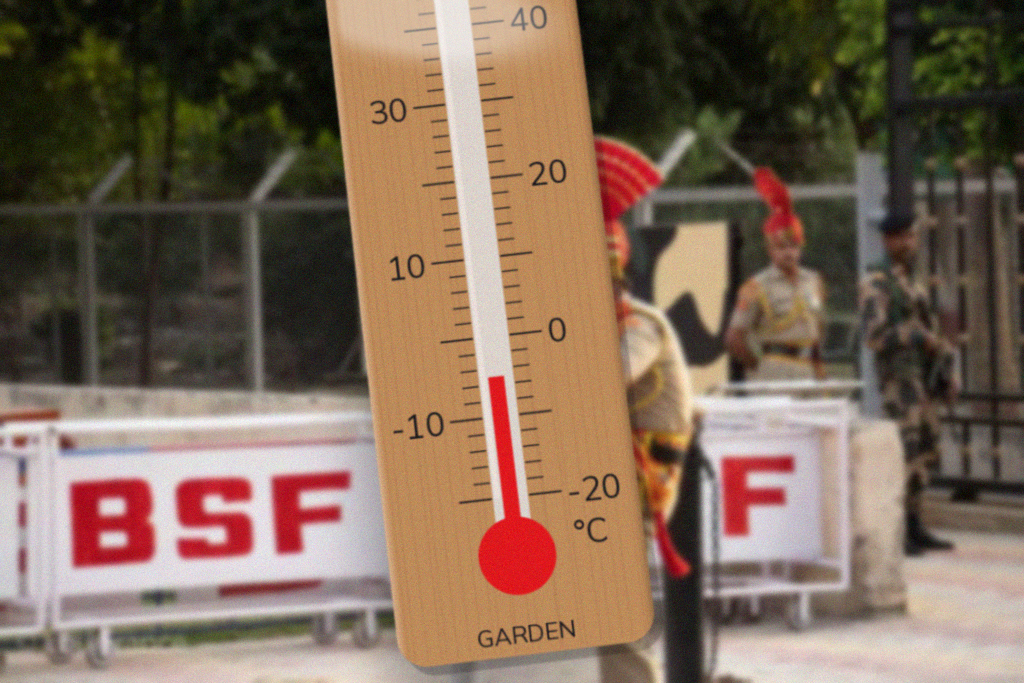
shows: -5 °C
